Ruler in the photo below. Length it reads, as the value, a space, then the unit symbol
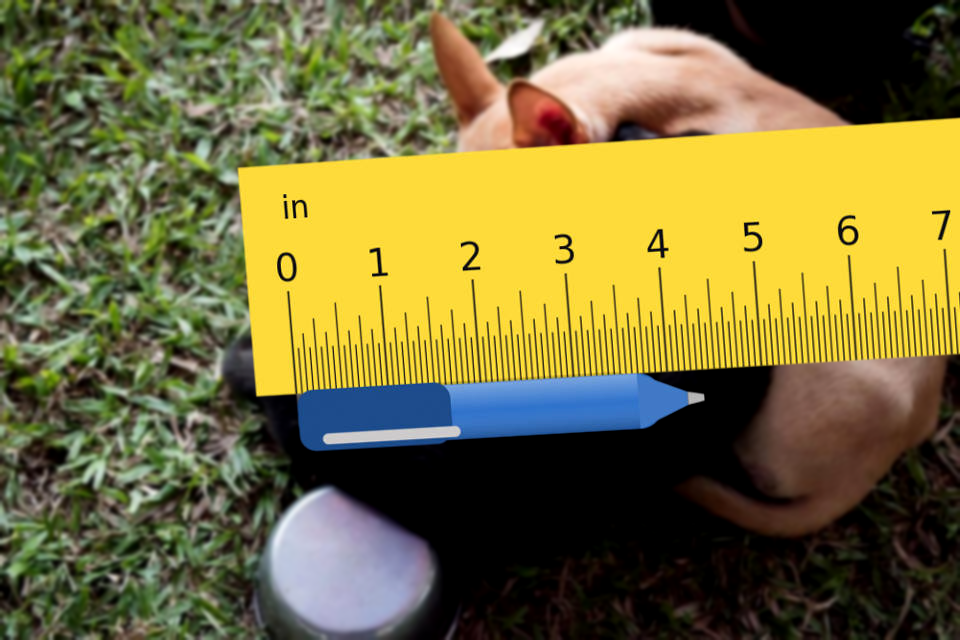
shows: 4.375 in
